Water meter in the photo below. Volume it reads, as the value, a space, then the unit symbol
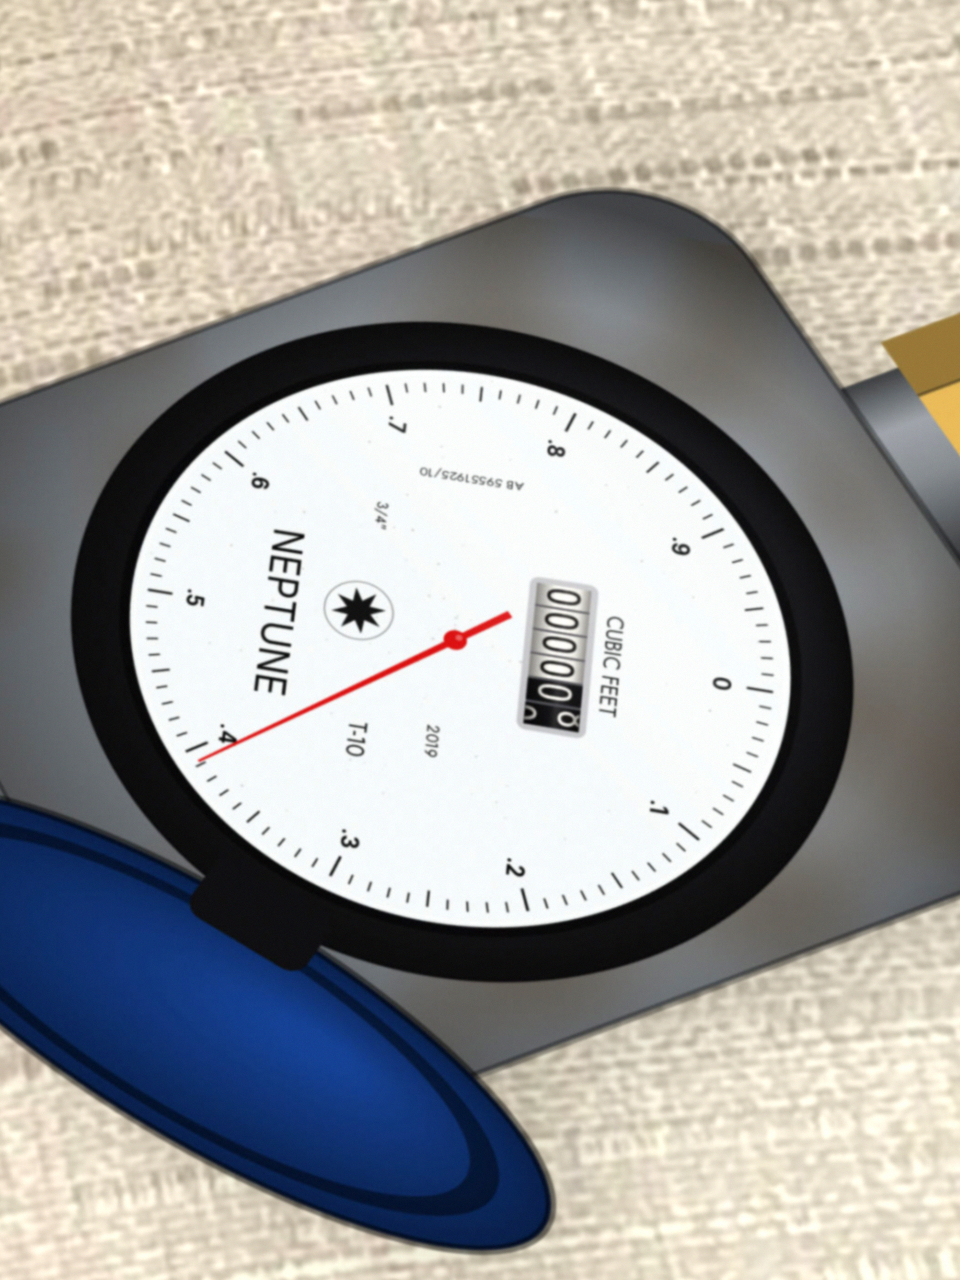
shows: 8.39 ft³
